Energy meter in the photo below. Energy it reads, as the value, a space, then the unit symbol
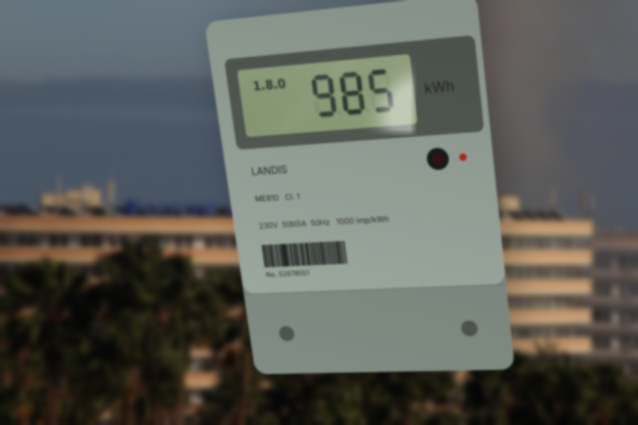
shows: 985 kWh
